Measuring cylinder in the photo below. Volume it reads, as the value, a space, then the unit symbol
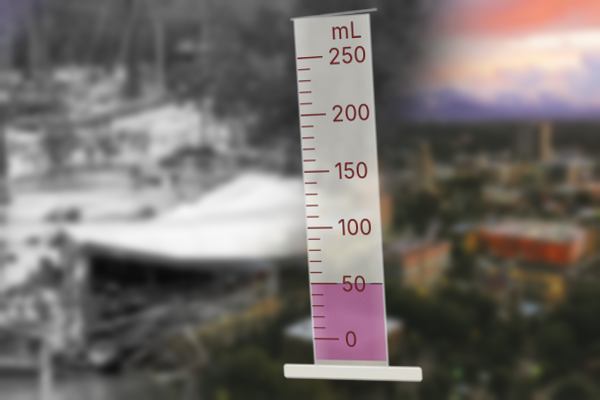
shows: 50 mL
